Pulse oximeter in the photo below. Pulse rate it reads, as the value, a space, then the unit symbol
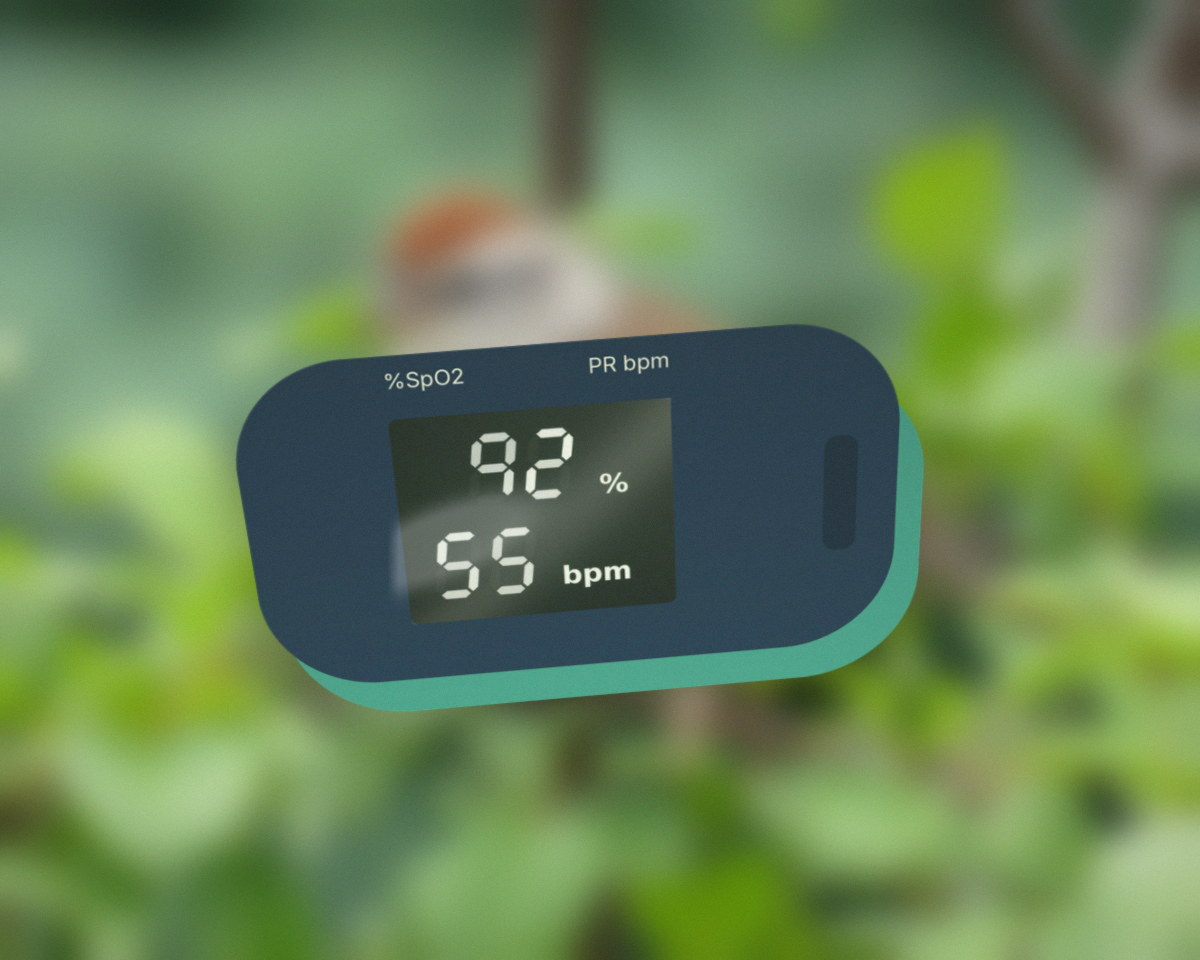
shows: 55 bpm
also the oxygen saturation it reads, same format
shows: 92 %
